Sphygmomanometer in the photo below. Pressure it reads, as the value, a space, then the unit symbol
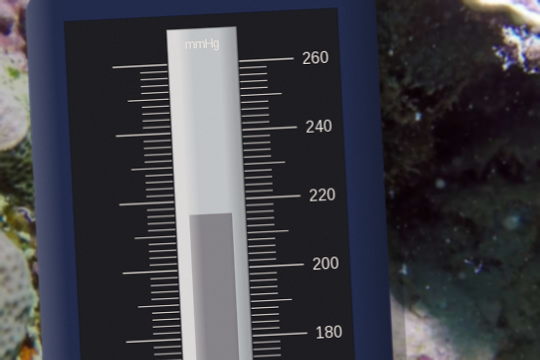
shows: 216 mmHg
